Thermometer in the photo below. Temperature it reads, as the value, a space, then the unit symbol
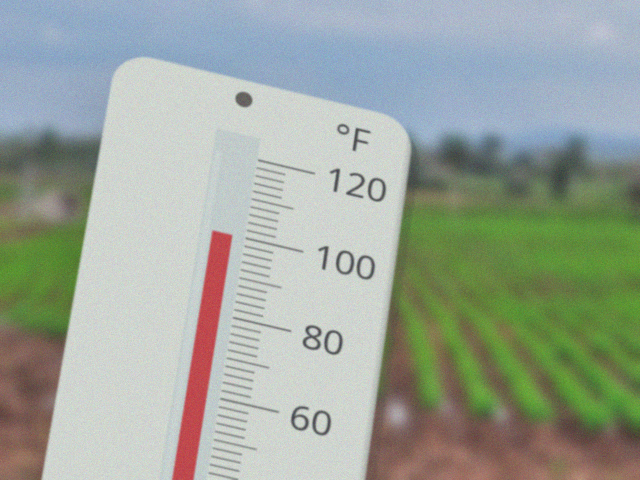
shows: 100 °F
